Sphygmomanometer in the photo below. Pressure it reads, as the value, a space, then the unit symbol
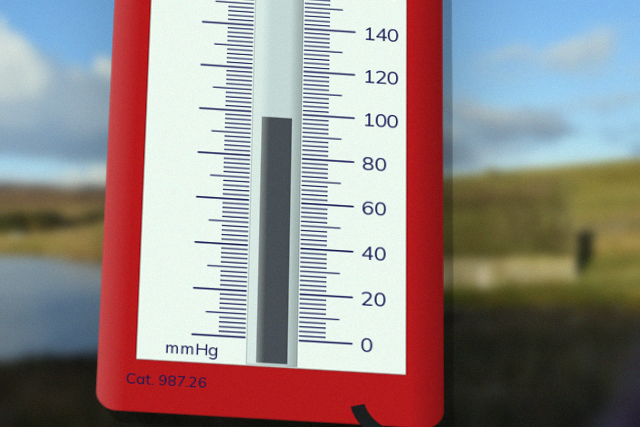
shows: 98 mmHg
